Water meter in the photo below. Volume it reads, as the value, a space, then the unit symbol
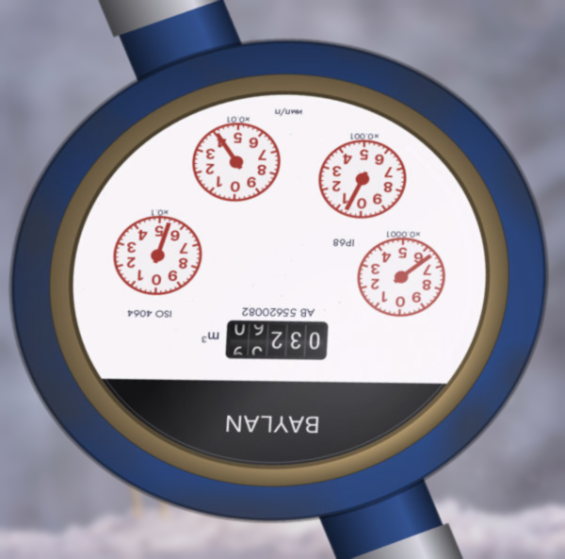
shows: 3259.5406 m³
